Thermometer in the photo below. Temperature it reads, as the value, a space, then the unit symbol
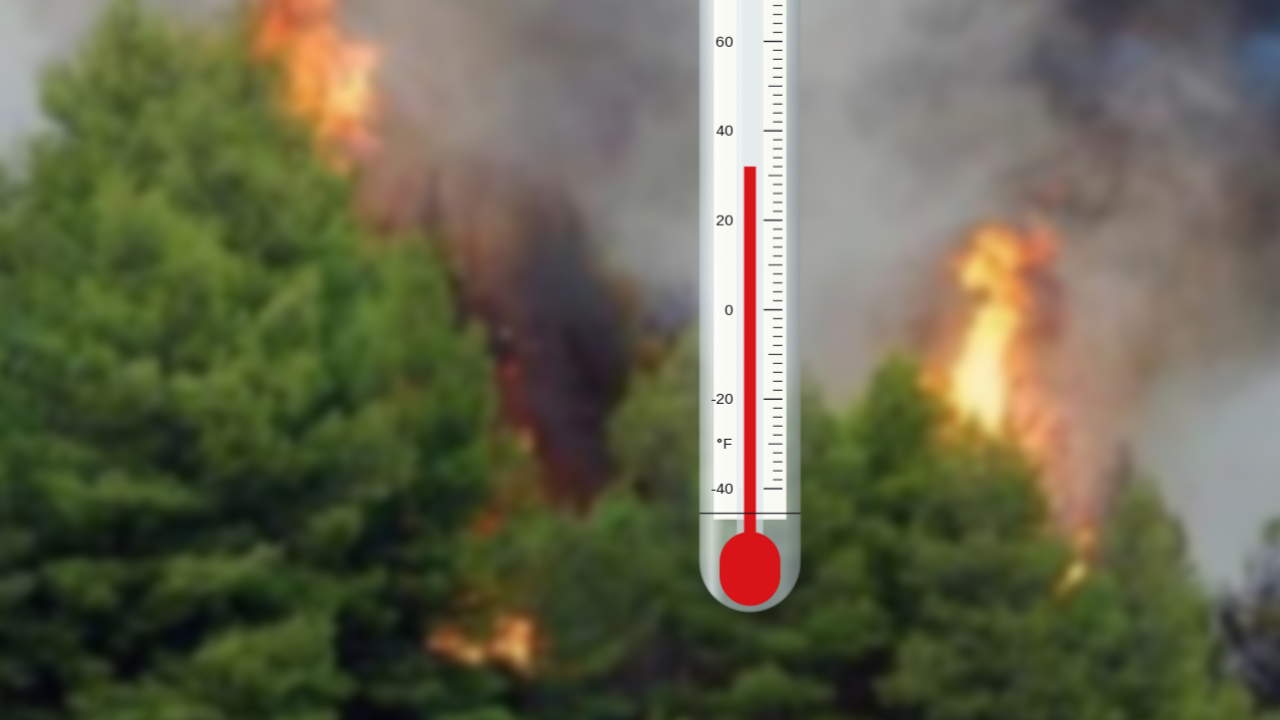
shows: 32 °F
